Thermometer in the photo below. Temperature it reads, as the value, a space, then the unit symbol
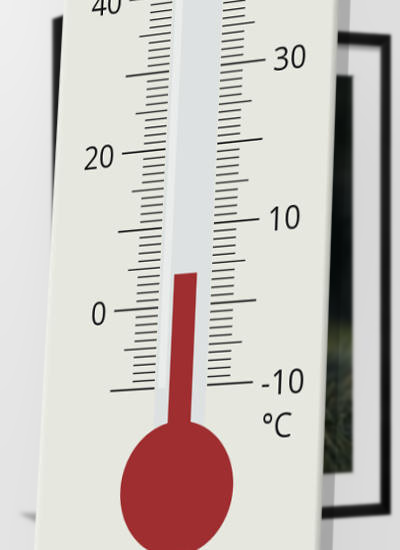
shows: 4 °C
